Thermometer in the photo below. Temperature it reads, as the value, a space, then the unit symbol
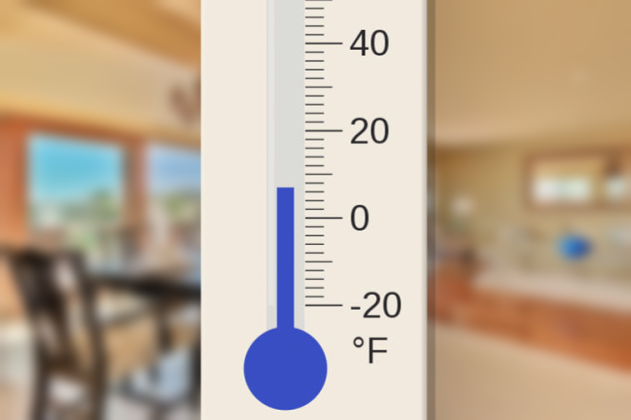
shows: 7 °F
